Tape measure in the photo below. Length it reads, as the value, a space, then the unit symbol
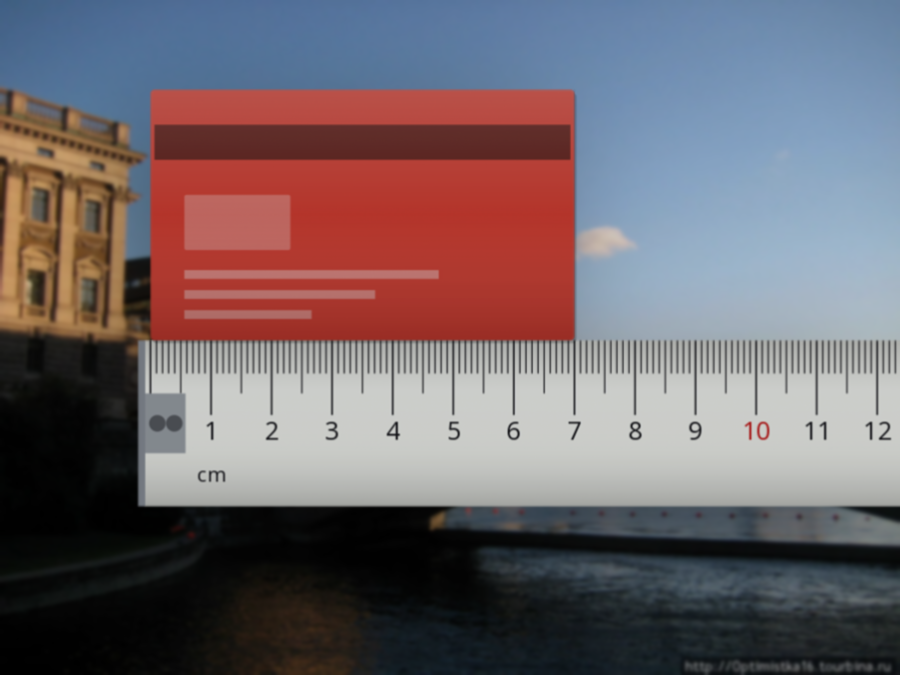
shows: 7 cm
